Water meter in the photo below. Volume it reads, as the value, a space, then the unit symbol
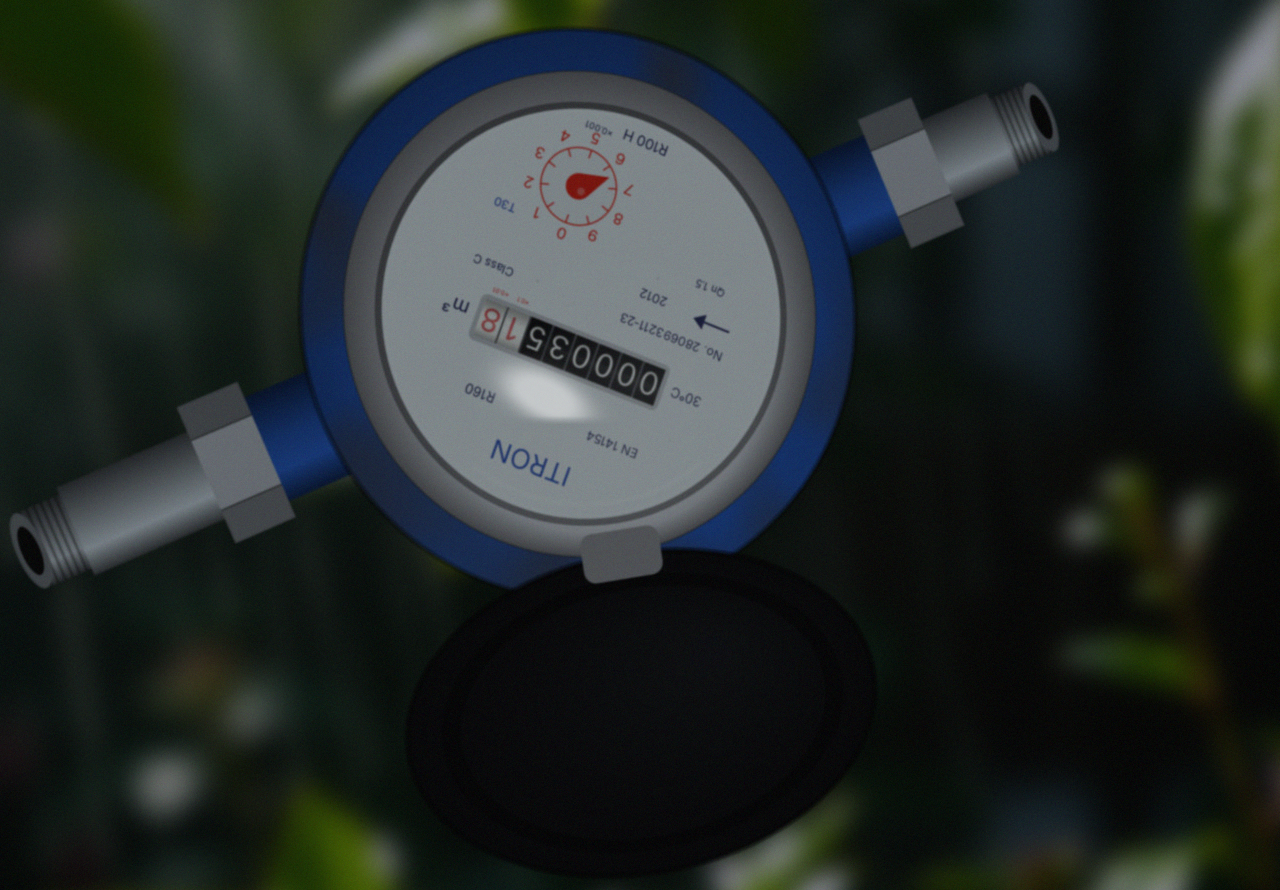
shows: 35.186 m³
